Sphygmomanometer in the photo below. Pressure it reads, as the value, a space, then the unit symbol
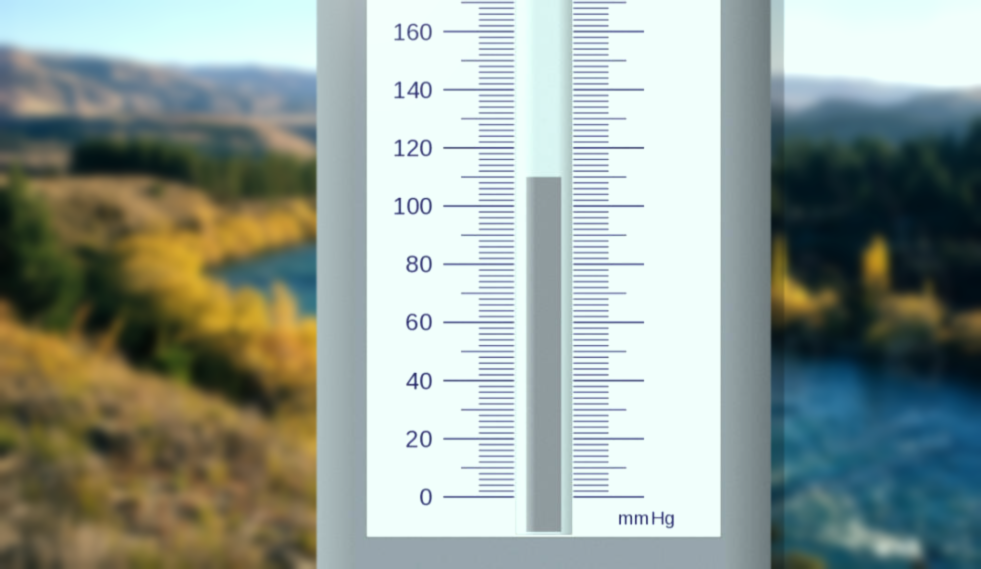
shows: 110 mmHg
